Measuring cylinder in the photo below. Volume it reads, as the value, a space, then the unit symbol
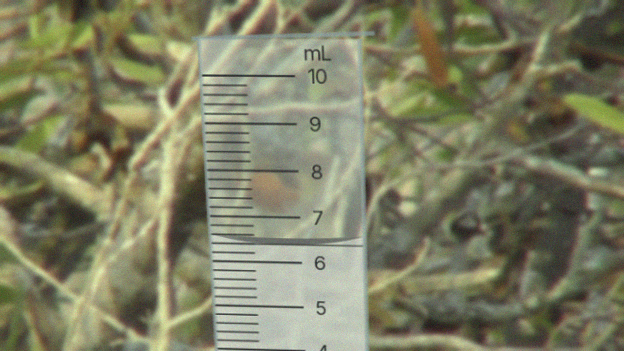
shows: 6.4 mL
